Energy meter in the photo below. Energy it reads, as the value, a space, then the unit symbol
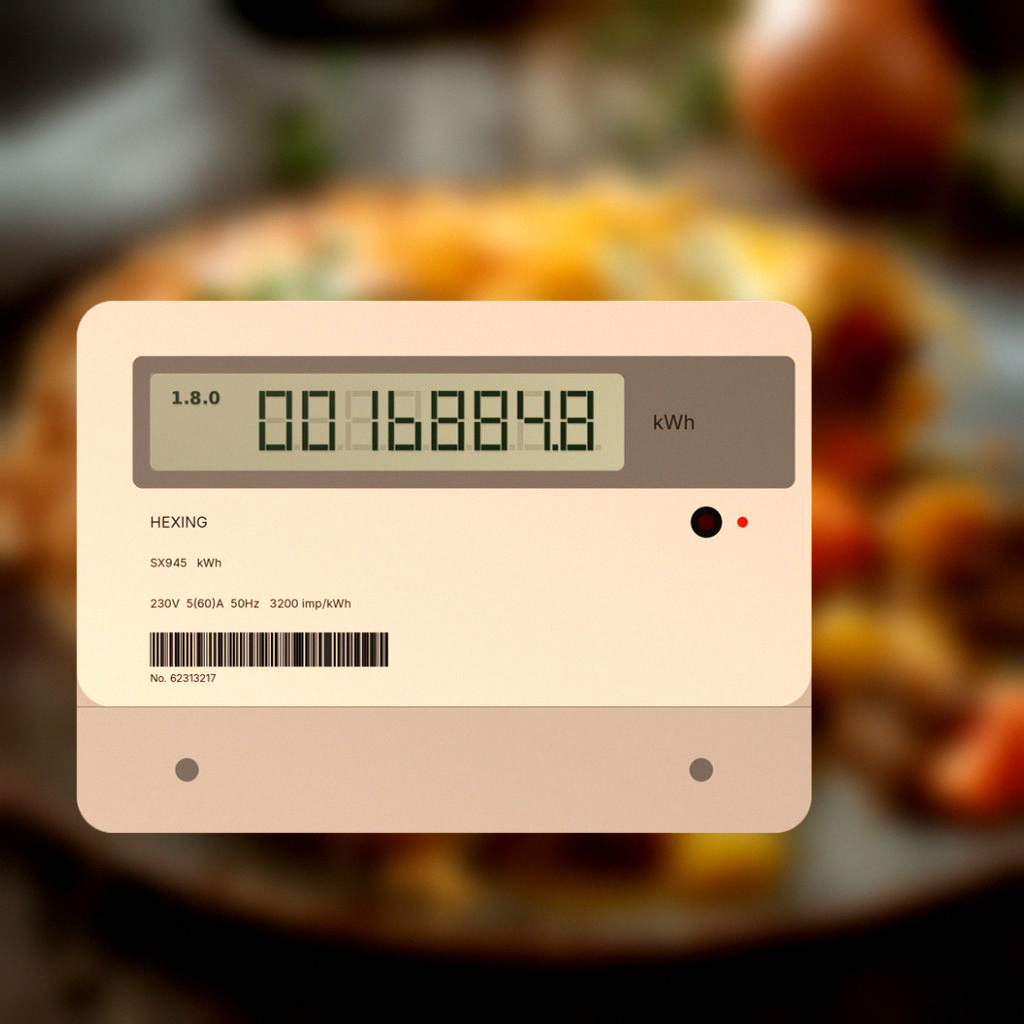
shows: 16884.8 kWh
